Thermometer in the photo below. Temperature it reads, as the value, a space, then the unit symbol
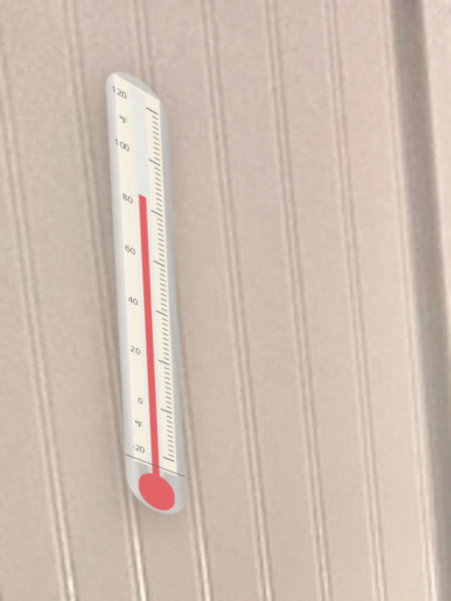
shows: 84 °F
